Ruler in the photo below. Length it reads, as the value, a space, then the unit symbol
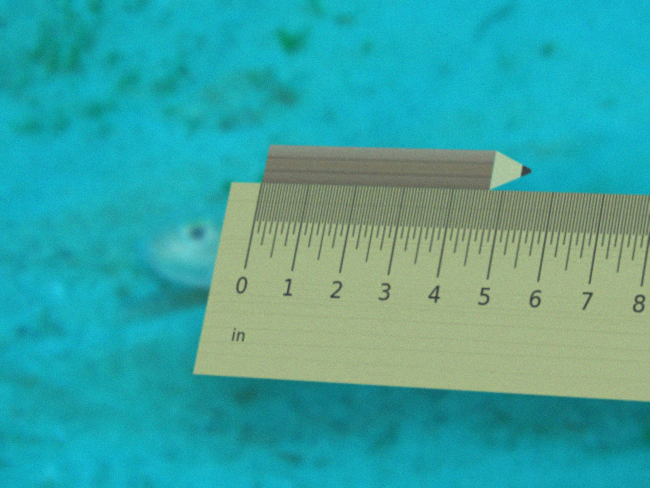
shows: 5.5 in
